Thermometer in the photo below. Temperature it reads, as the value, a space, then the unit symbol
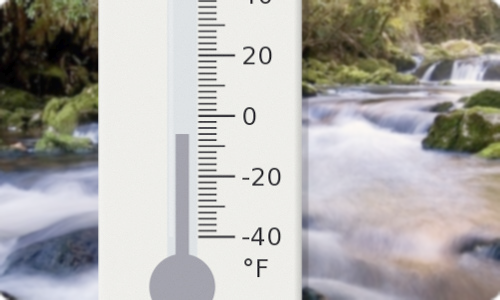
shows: -6 °F
